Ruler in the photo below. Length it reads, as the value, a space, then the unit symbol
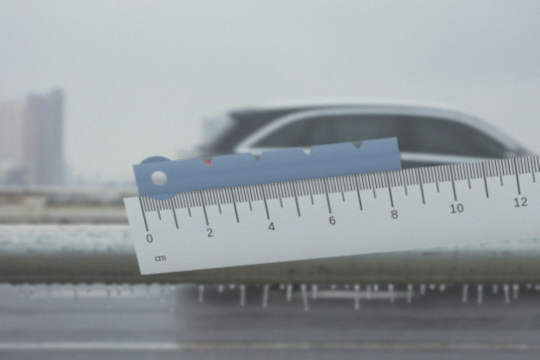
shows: 8.5 cm
